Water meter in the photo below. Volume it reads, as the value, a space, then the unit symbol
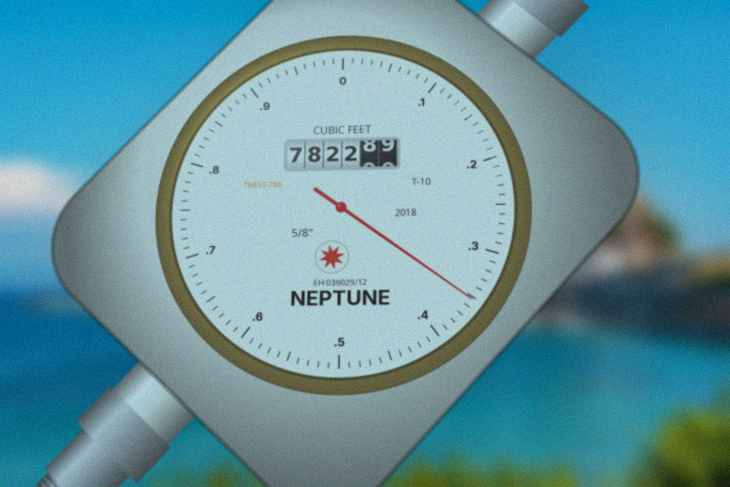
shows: 782289.35 ft³
